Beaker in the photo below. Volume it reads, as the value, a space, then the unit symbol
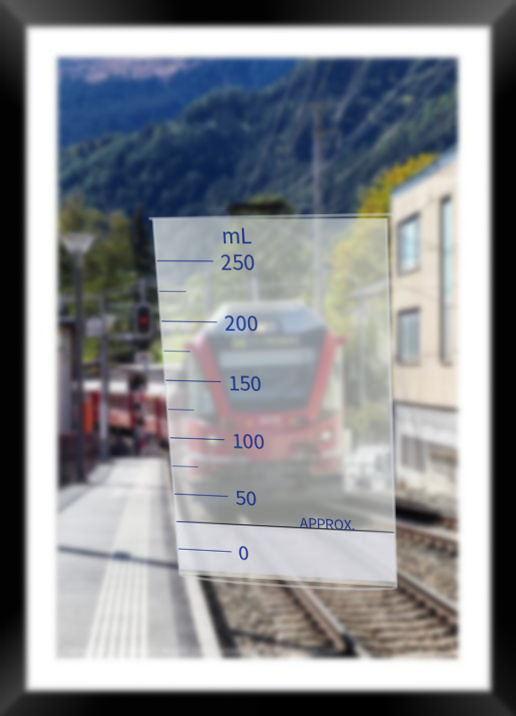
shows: 25 mL
